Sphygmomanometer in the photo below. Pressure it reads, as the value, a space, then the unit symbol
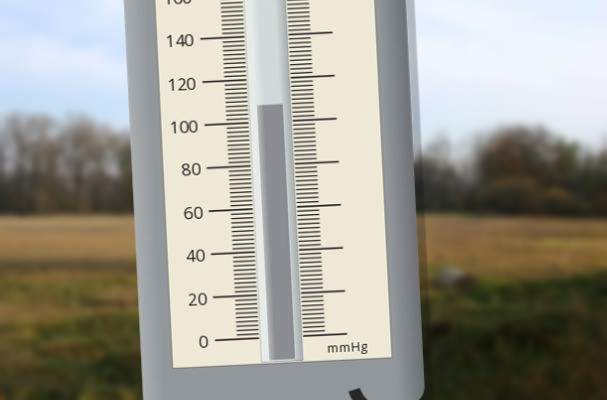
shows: 108 mmHg
